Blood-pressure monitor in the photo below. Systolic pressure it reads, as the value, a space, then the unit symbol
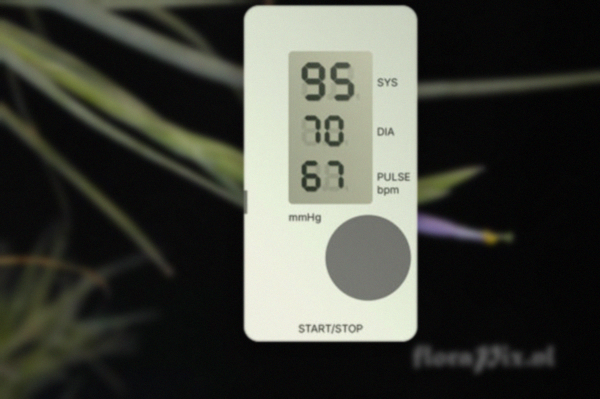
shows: 95 mmHg
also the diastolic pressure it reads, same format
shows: 70 mmHg
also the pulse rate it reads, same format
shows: 67 bpm
